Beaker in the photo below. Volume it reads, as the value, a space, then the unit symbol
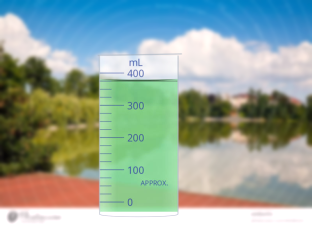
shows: 375 mL
